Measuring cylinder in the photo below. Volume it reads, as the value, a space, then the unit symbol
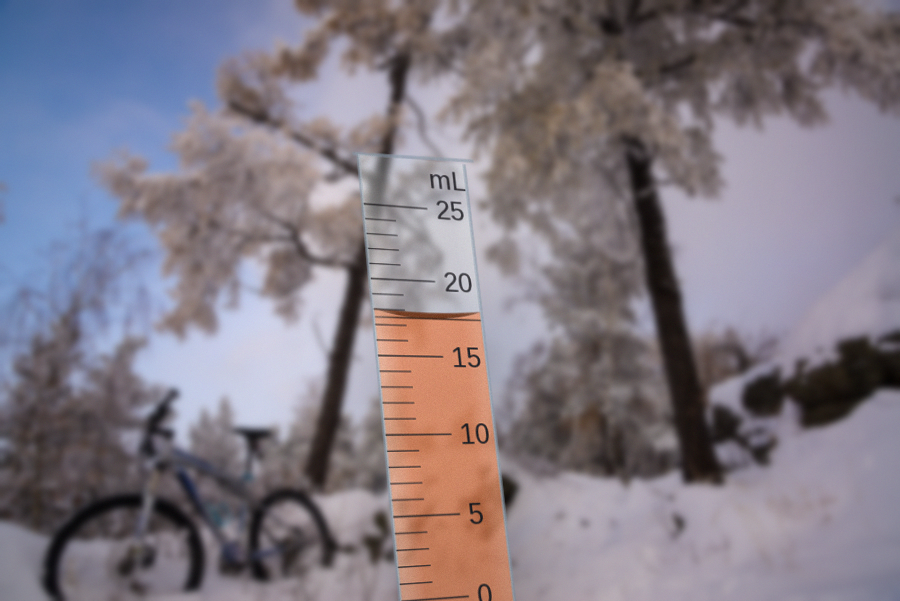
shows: 17.5 mL
